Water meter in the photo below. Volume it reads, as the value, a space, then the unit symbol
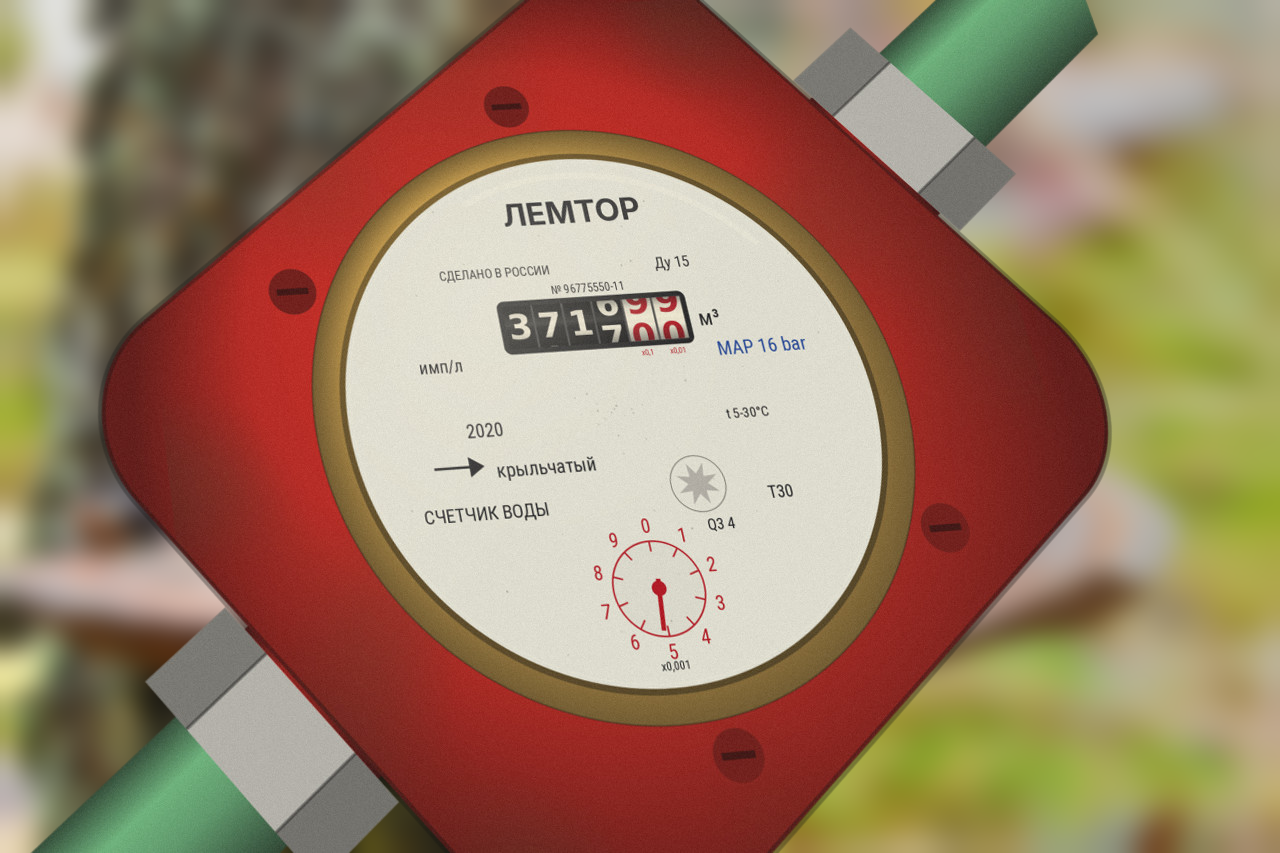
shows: 3716.995 m³
